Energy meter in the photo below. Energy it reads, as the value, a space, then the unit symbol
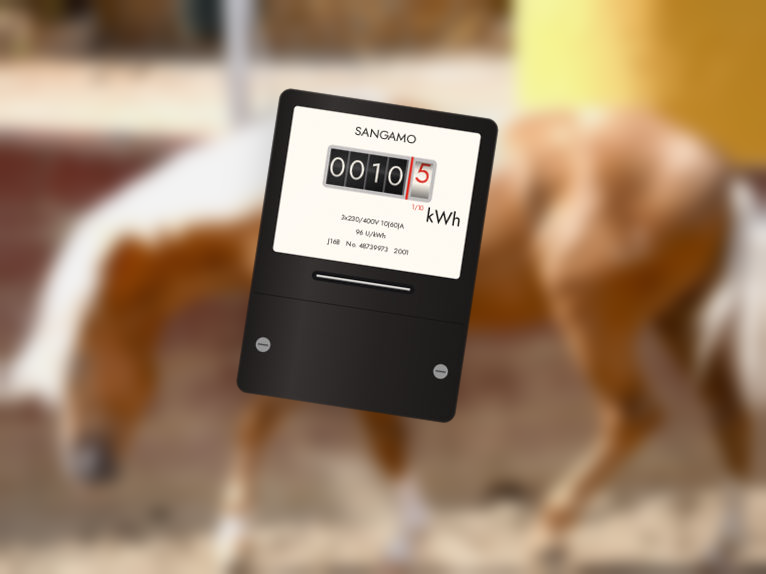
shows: 10.5 kWh
